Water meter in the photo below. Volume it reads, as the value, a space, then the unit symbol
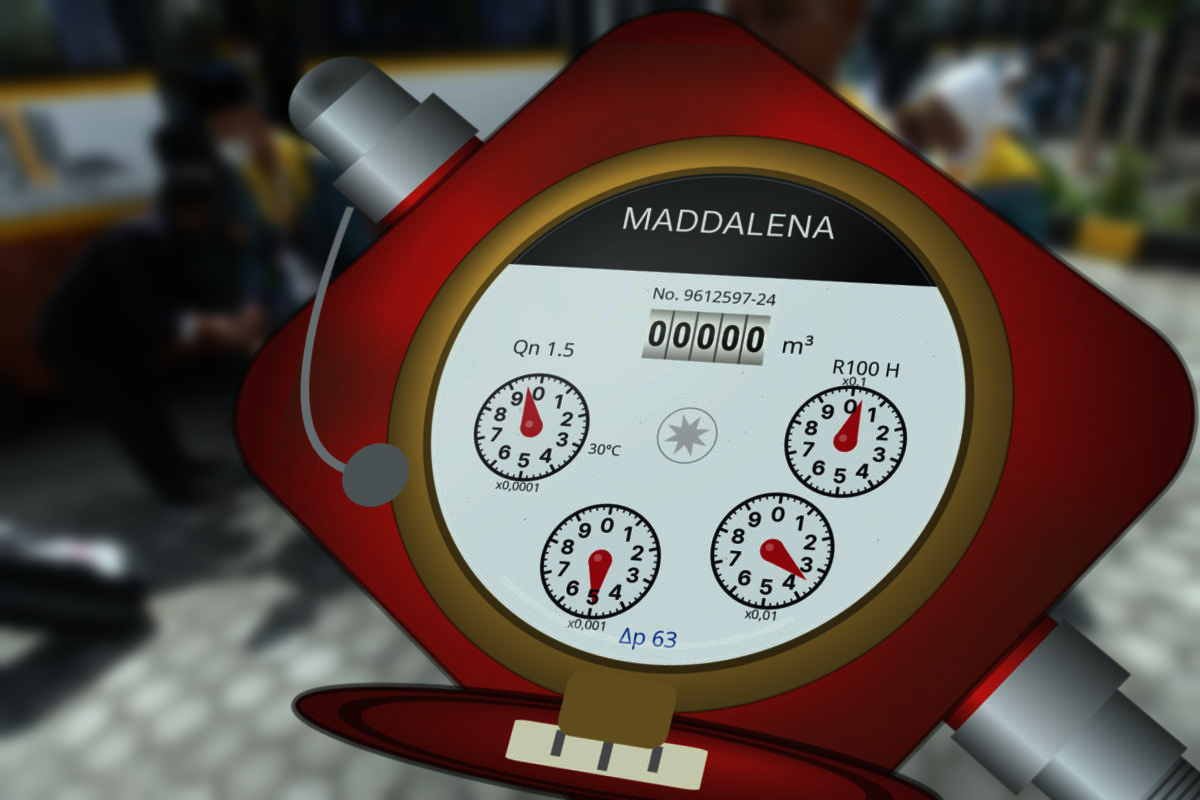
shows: 0.0349 m³
